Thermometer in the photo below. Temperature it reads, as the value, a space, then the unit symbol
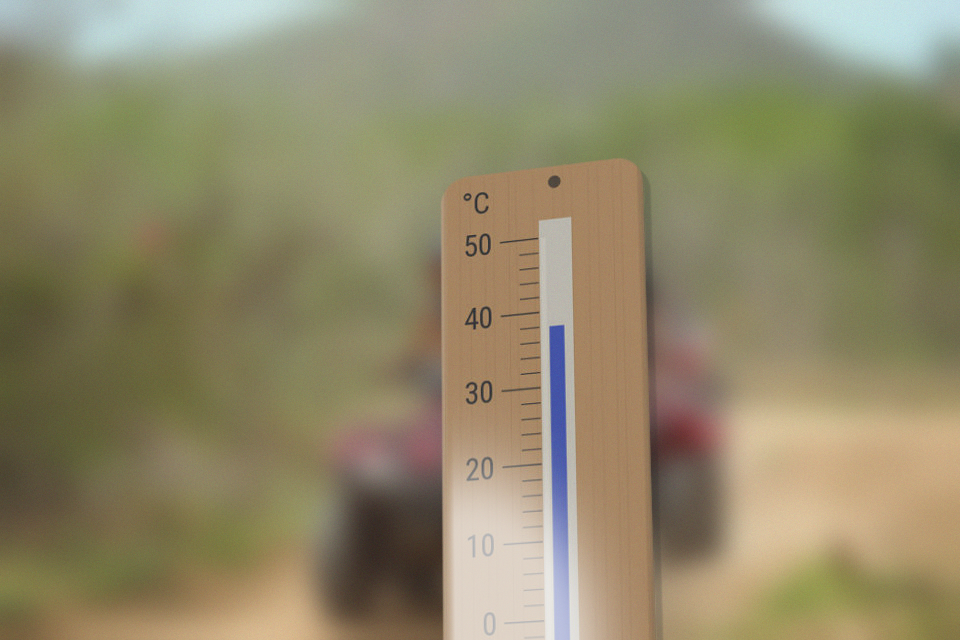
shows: 38 °C
